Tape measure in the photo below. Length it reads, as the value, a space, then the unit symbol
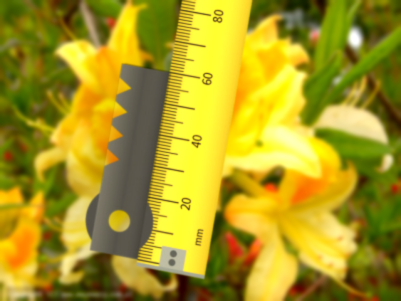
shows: 60 mm
